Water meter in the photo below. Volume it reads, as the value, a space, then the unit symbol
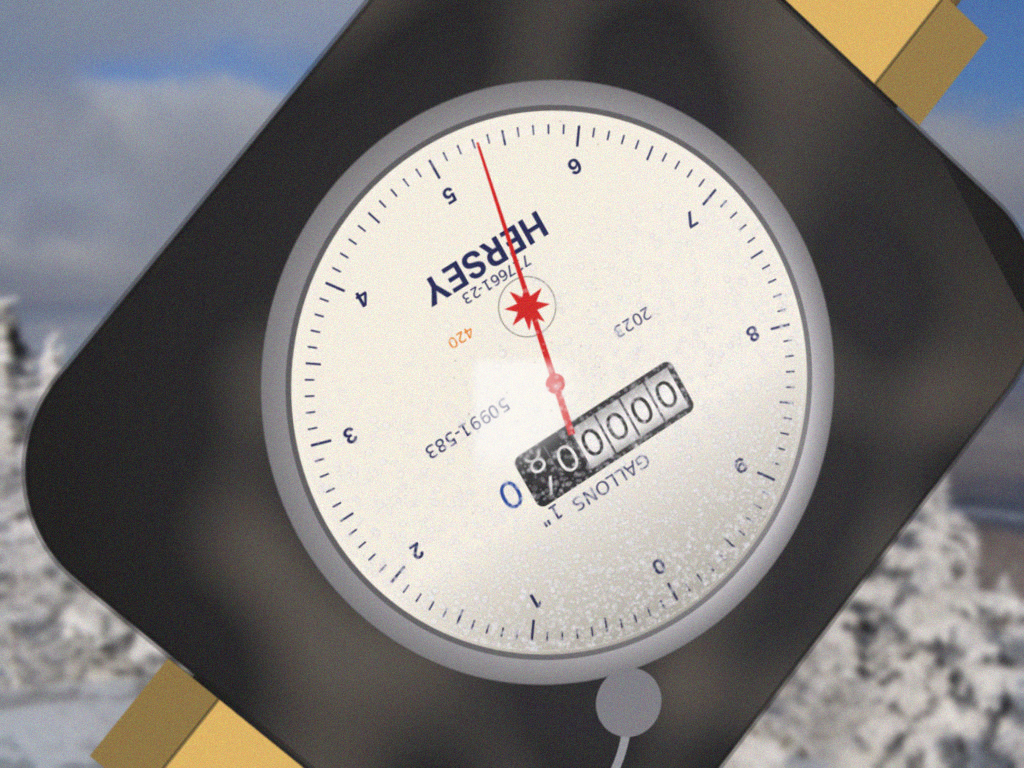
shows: 75.3 gal
